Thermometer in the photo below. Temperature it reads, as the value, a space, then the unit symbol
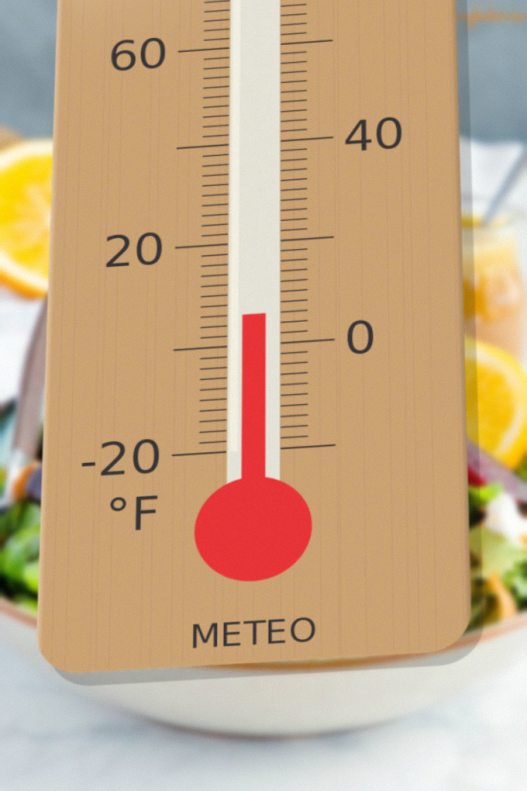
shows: 6 °F
